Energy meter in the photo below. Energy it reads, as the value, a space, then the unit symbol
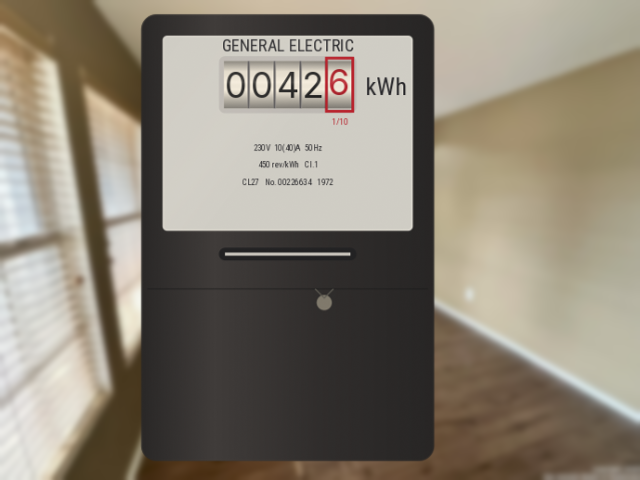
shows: 42.6 kWh
